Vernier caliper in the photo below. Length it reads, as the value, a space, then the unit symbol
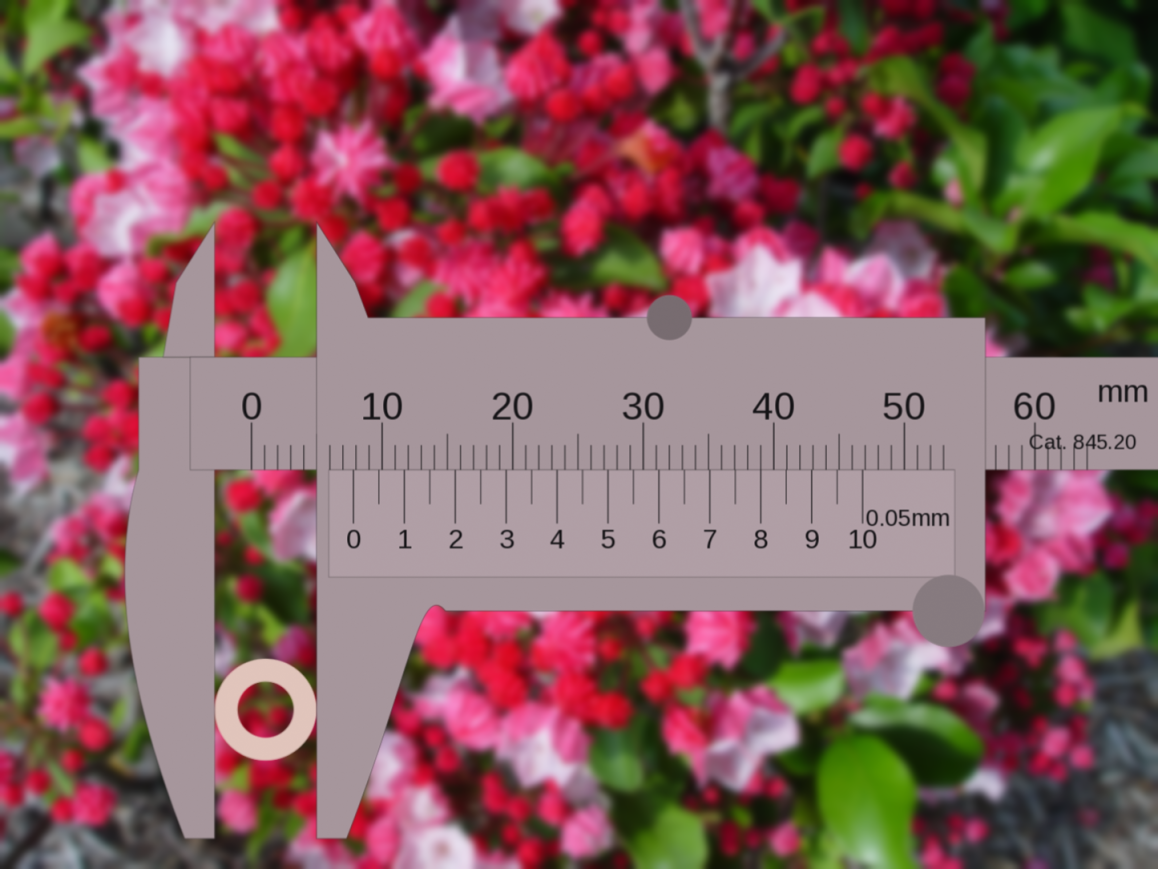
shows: 7.8 mm
